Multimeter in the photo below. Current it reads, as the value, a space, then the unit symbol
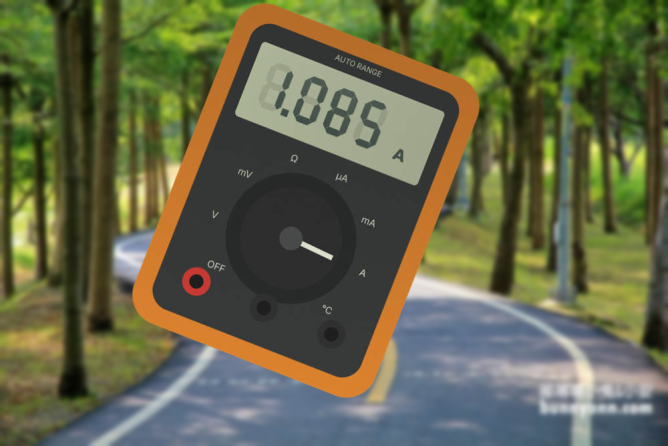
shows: 1.085 A
